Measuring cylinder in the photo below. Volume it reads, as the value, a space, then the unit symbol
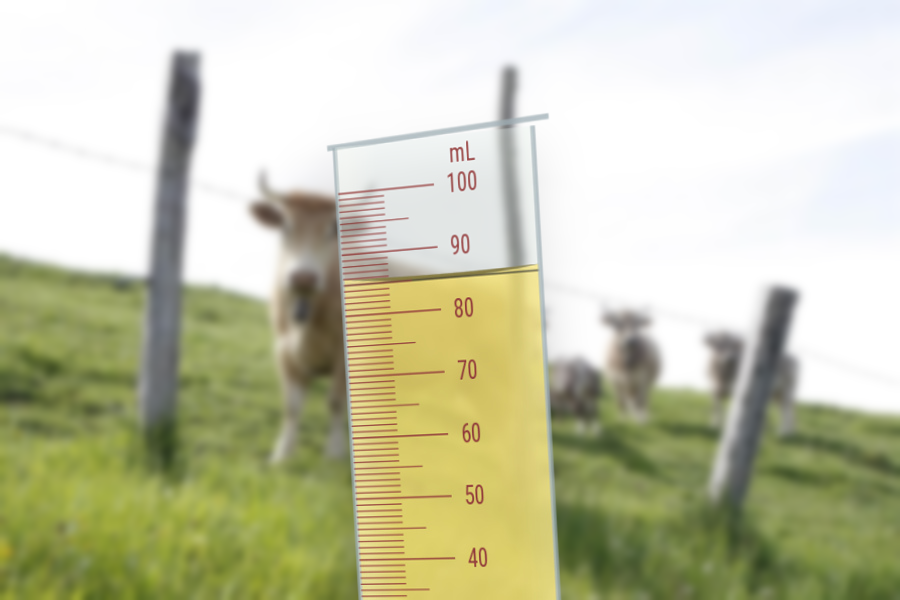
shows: 85 mL
